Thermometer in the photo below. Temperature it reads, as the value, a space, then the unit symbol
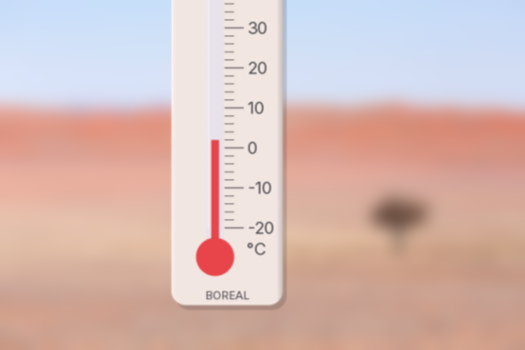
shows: 2 °C
